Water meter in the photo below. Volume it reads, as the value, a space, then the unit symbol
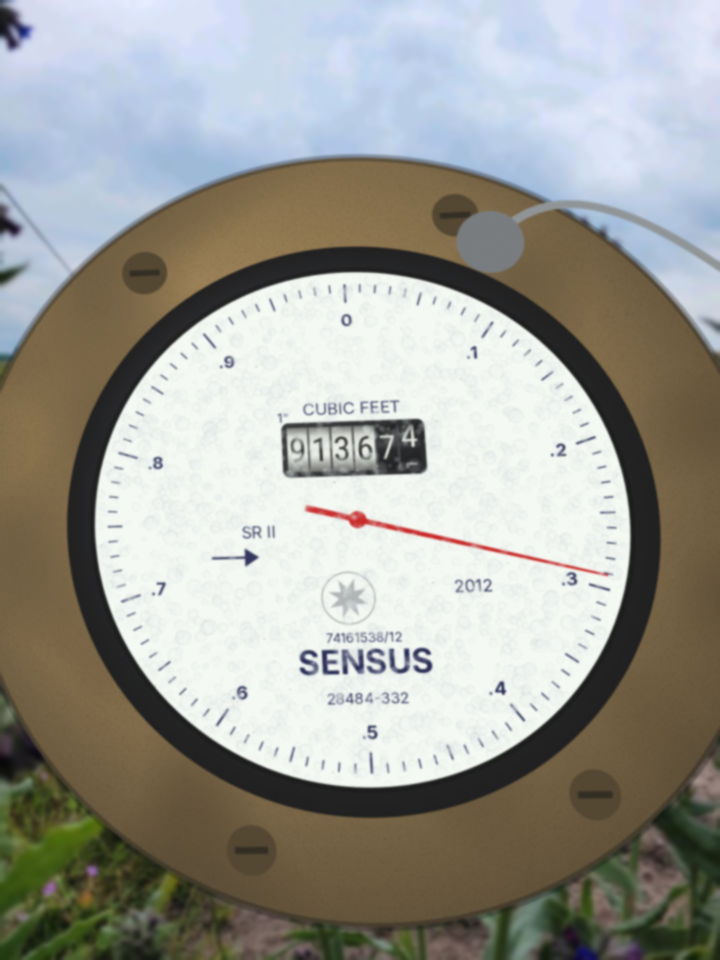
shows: 913674.29 ft³
